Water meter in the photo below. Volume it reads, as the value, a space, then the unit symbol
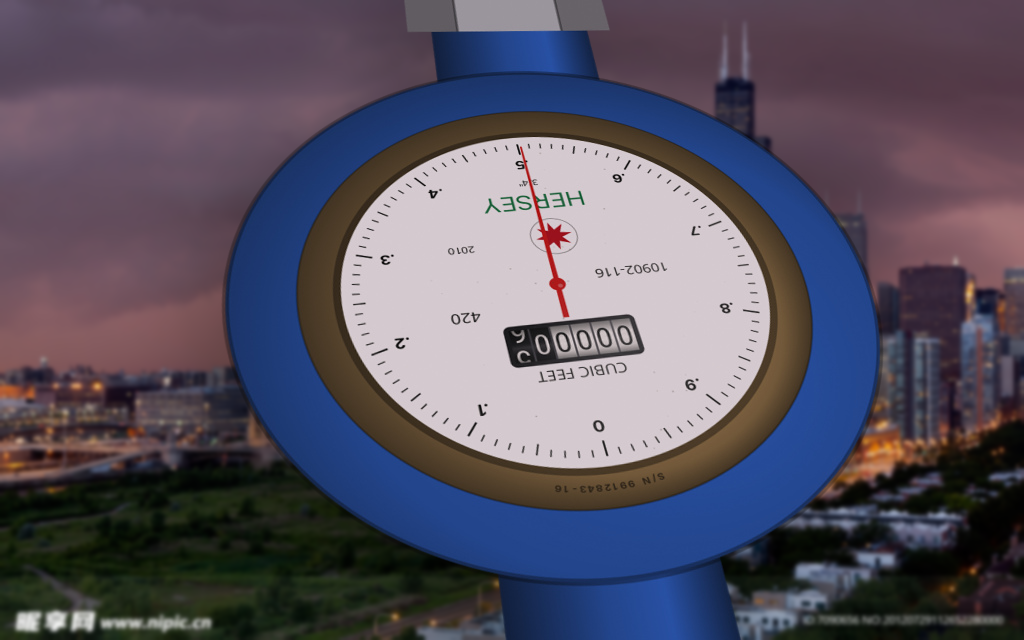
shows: 5.50 ft³
